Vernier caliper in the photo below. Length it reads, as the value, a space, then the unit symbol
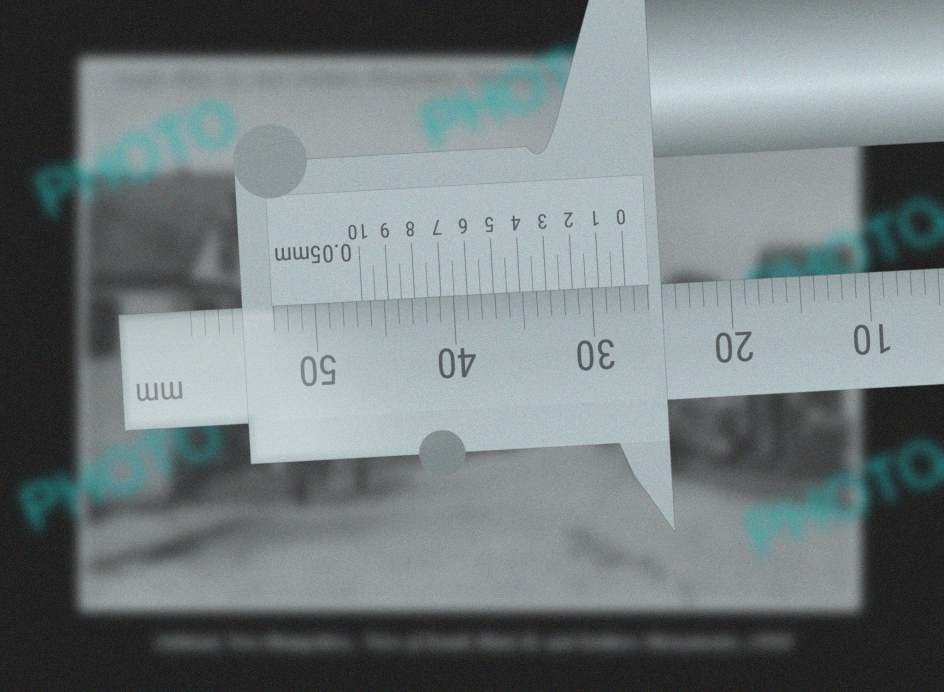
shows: 27.6 mm
